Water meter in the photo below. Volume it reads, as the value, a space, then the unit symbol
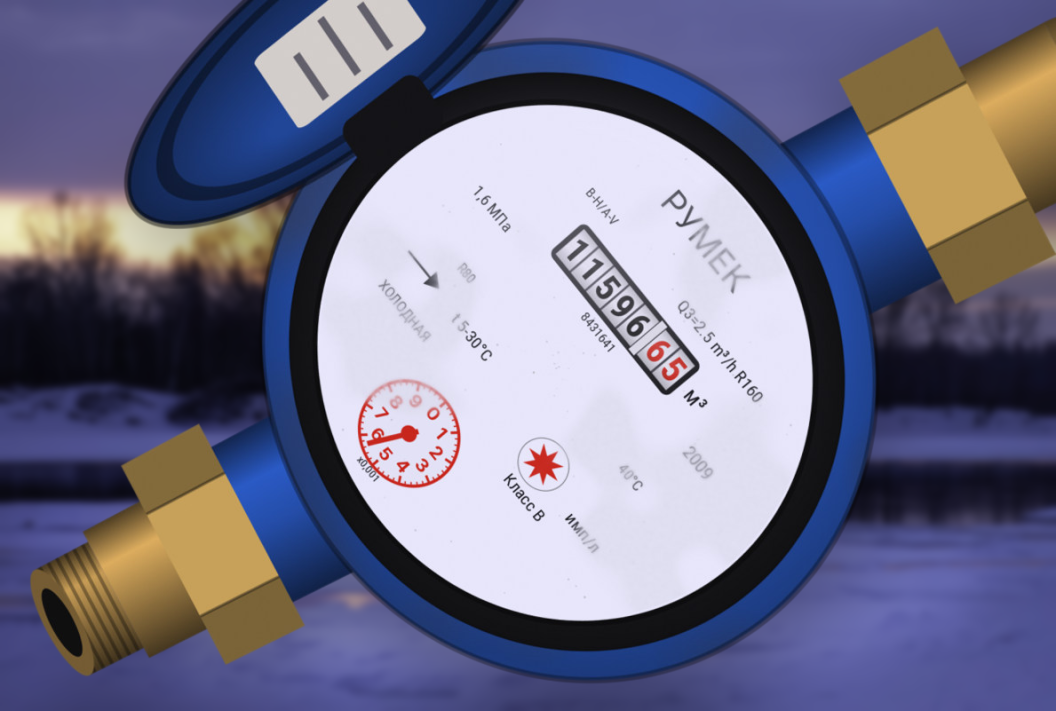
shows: 11596.655 m³
